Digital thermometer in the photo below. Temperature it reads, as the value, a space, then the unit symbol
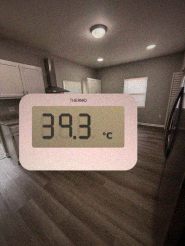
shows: 39.3 °C
